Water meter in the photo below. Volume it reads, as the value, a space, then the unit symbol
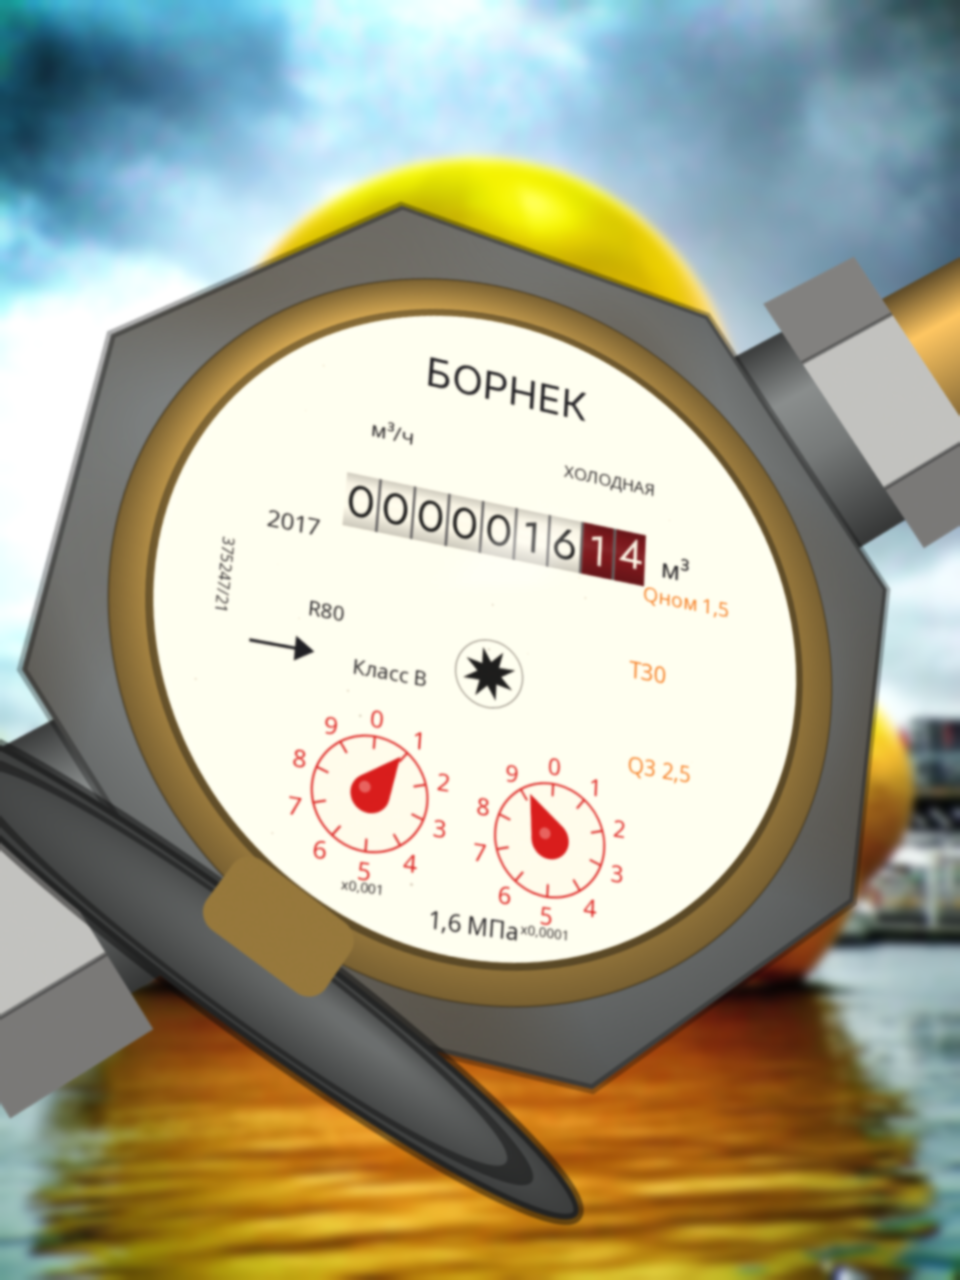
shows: 16.1409 m³
